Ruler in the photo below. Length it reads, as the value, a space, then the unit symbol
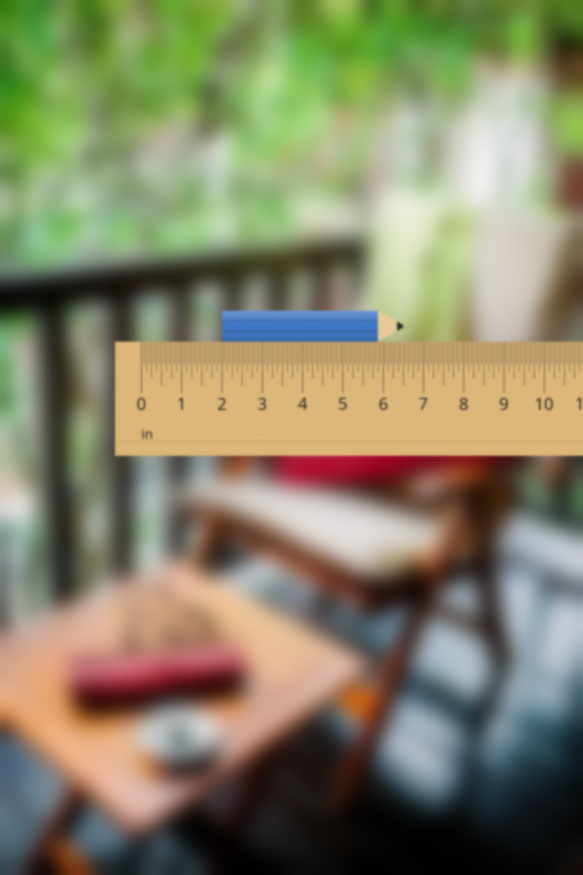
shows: 4.5 in
